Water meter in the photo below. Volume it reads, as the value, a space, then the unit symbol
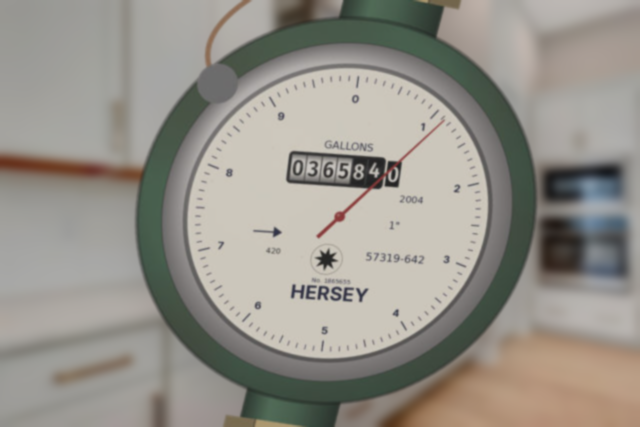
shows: 365841.1 gal
